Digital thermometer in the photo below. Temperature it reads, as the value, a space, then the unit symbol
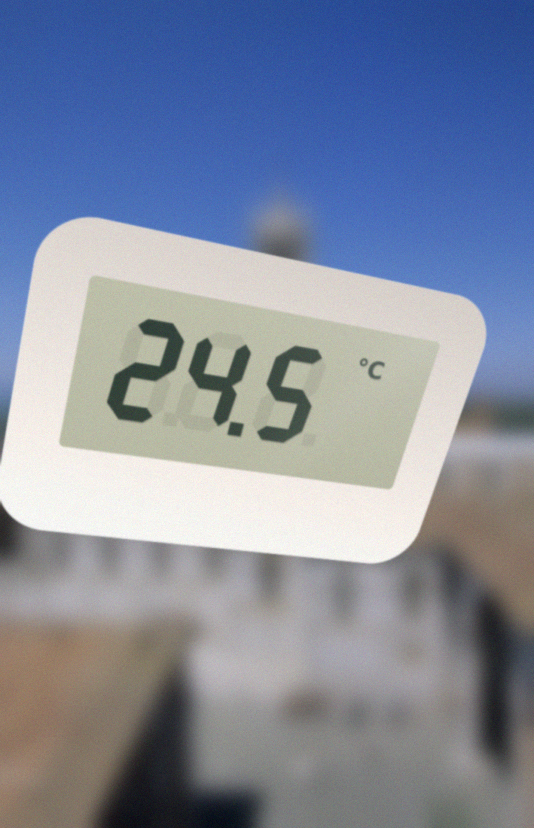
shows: 24.5 °C
